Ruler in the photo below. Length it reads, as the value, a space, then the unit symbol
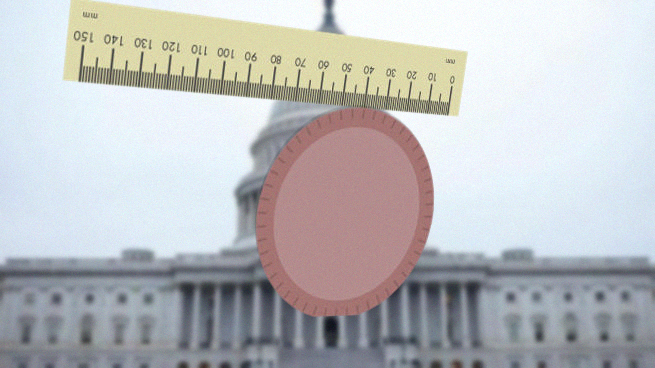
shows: 80 mm
